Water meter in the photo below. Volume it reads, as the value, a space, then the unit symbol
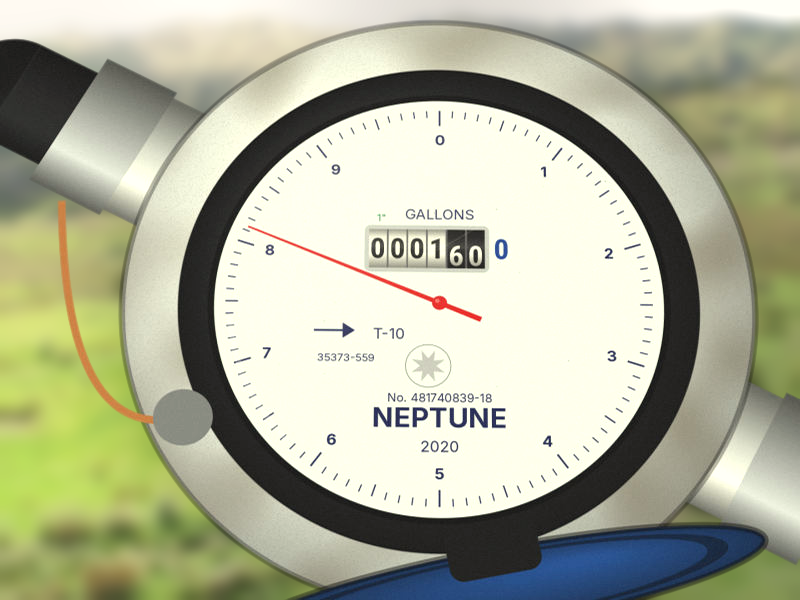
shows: 1598.1 gal
